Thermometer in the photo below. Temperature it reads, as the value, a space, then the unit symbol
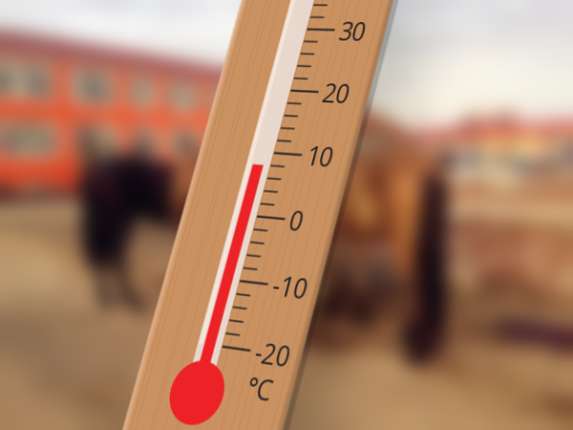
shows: 8 °C
